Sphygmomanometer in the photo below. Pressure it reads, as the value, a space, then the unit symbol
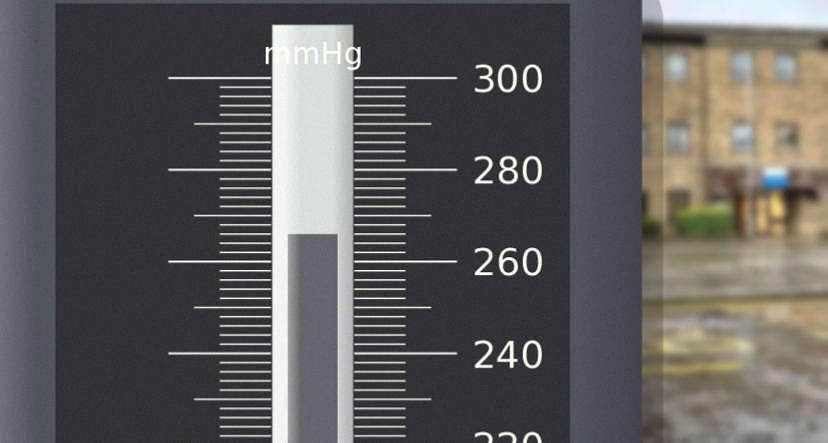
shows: 266 mmHg
